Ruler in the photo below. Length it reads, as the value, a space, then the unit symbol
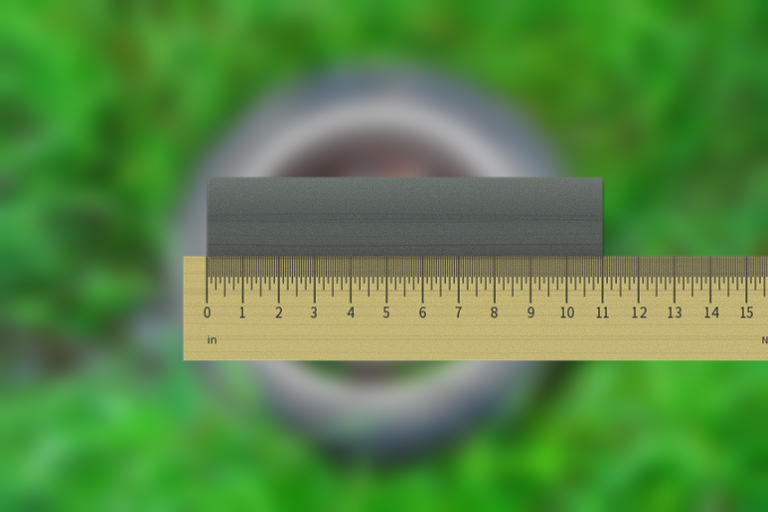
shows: 11 in
